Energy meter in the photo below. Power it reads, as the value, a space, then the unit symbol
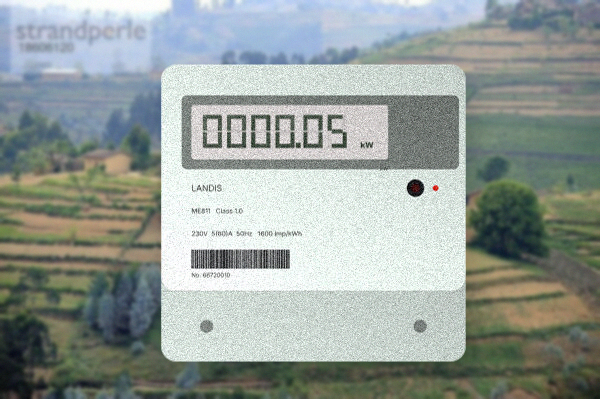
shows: 0.05 kW
